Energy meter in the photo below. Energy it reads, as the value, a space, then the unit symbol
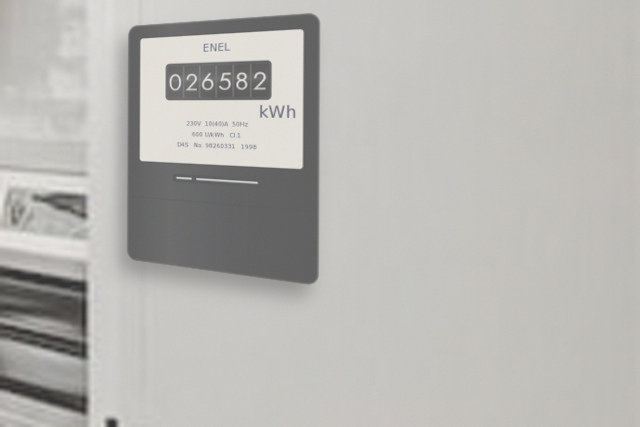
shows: 26582 kWh
